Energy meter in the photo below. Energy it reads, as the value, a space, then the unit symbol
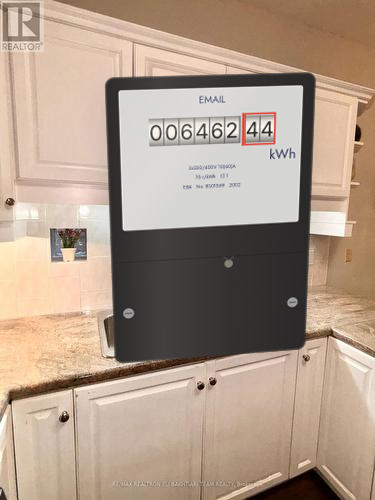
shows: 6462.44 kWh
